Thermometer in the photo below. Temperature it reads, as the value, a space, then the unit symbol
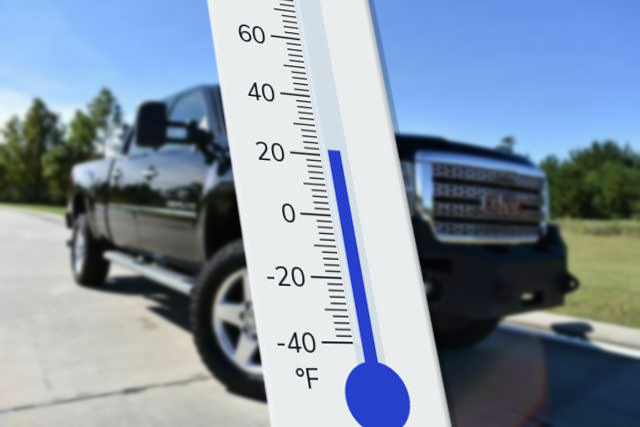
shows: 22 °F
